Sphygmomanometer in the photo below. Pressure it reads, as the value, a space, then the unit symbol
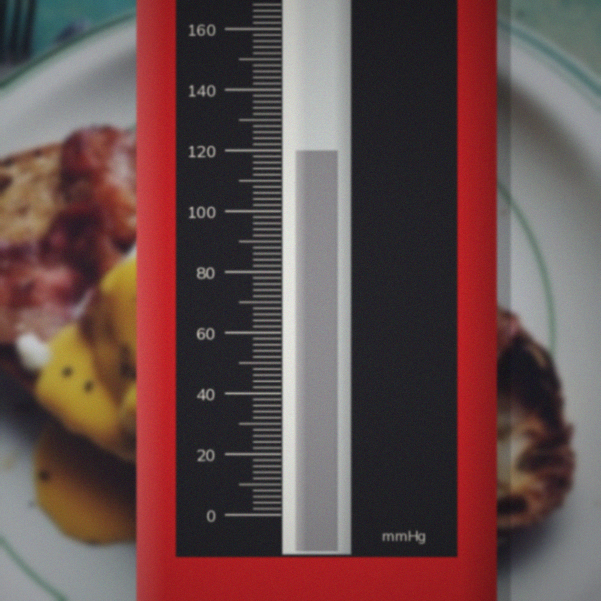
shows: 120 mmHg
